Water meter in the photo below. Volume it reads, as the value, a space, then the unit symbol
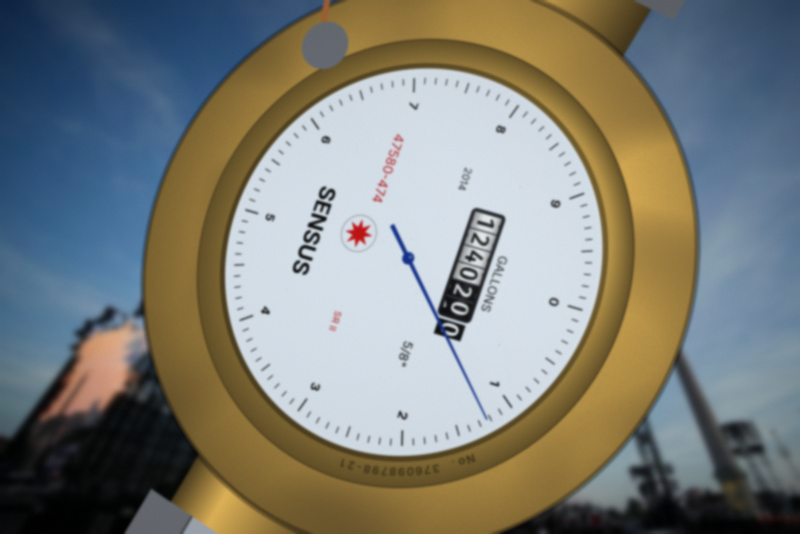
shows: 1240201.2 gal
